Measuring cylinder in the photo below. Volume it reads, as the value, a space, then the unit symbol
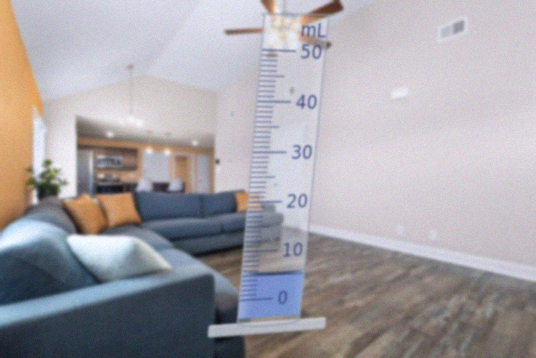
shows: 5 mL
